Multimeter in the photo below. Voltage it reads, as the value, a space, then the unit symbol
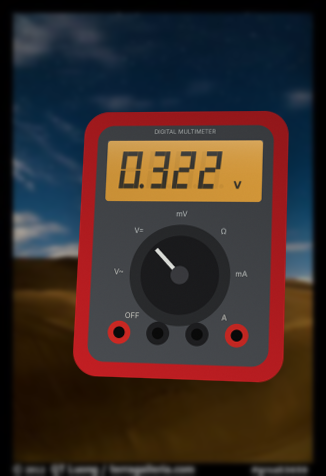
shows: 0.322 V
